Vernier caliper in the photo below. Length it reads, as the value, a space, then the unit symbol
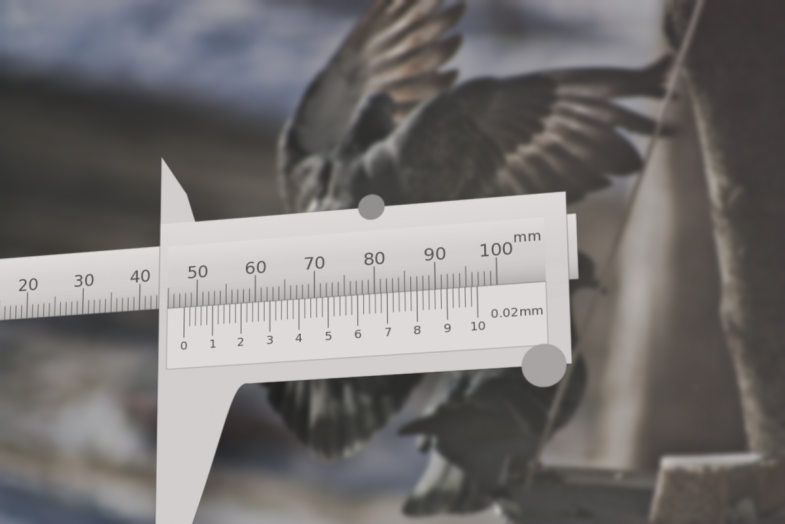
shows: 47.8 mm
